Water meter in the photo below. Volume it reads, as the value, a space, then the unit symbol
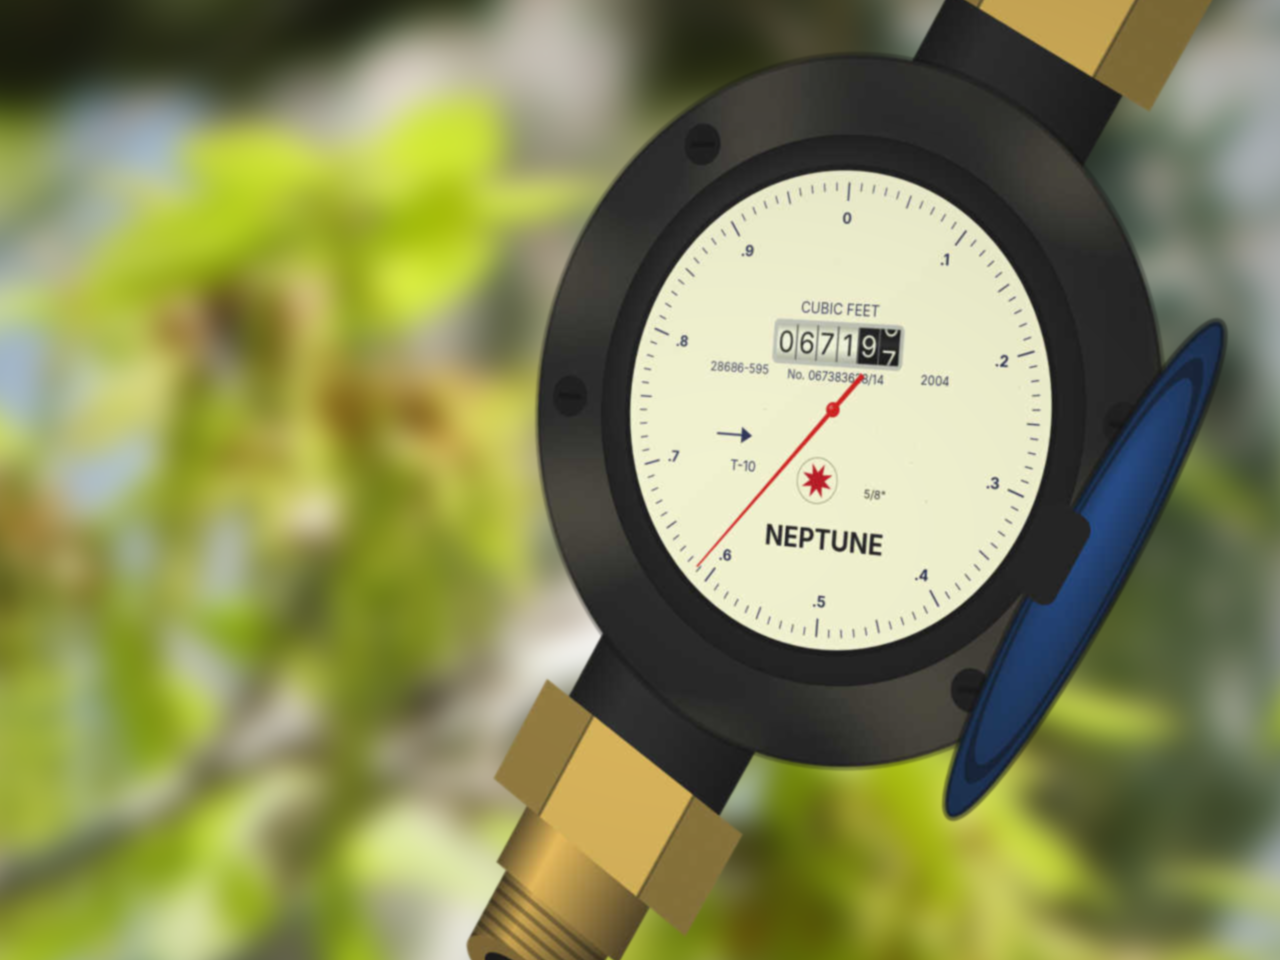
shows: 67196.61 ft³
